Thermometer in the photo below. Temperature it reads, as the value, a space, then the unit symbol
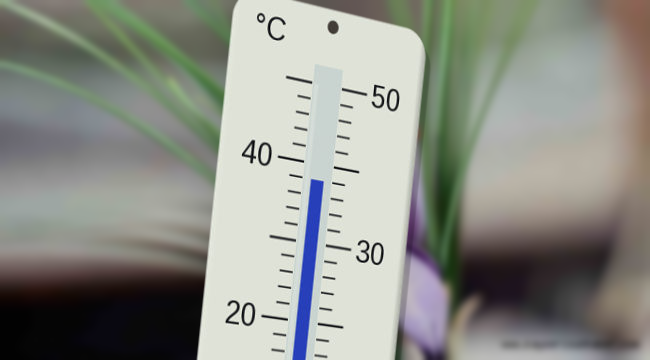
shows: 38 °C
